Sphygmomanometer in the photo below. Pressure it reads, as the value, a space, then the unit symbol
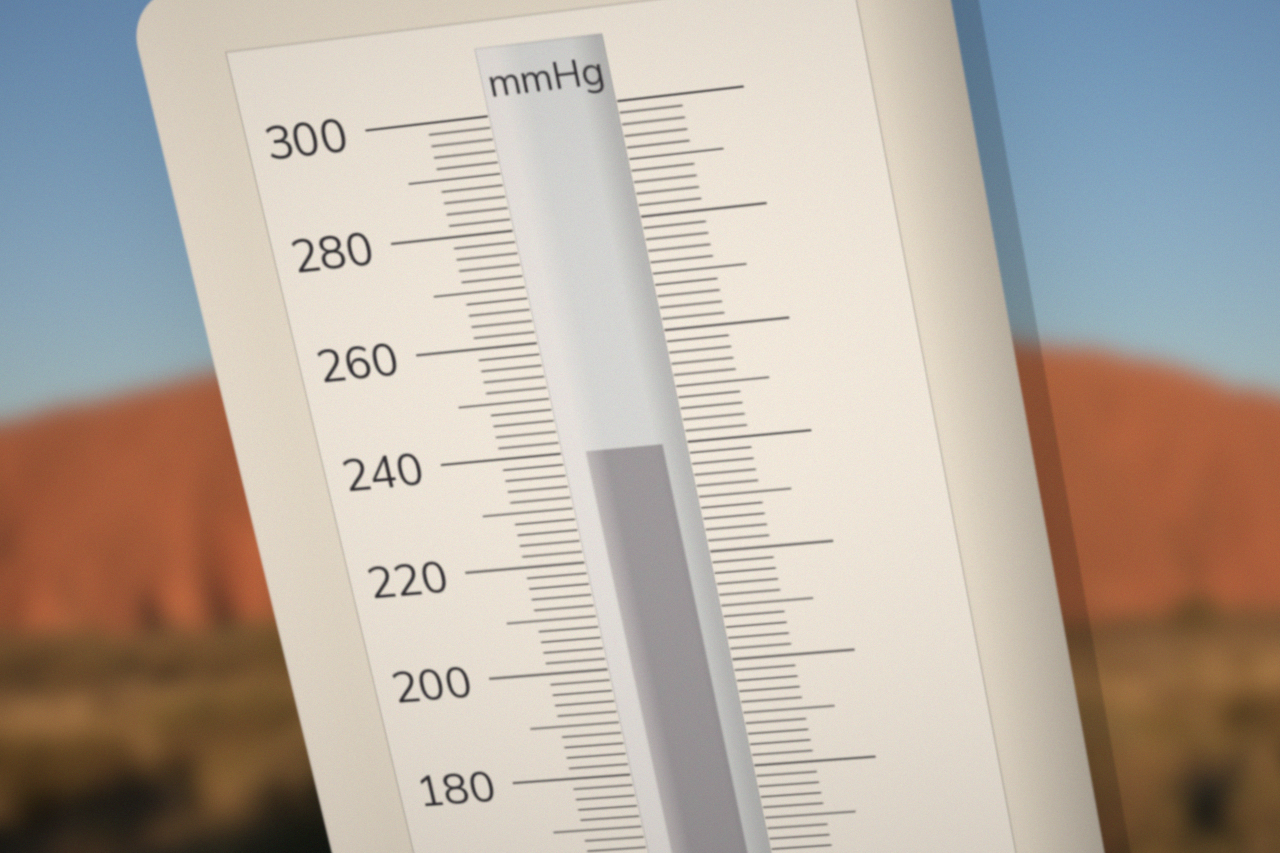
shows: 240 mmHg
